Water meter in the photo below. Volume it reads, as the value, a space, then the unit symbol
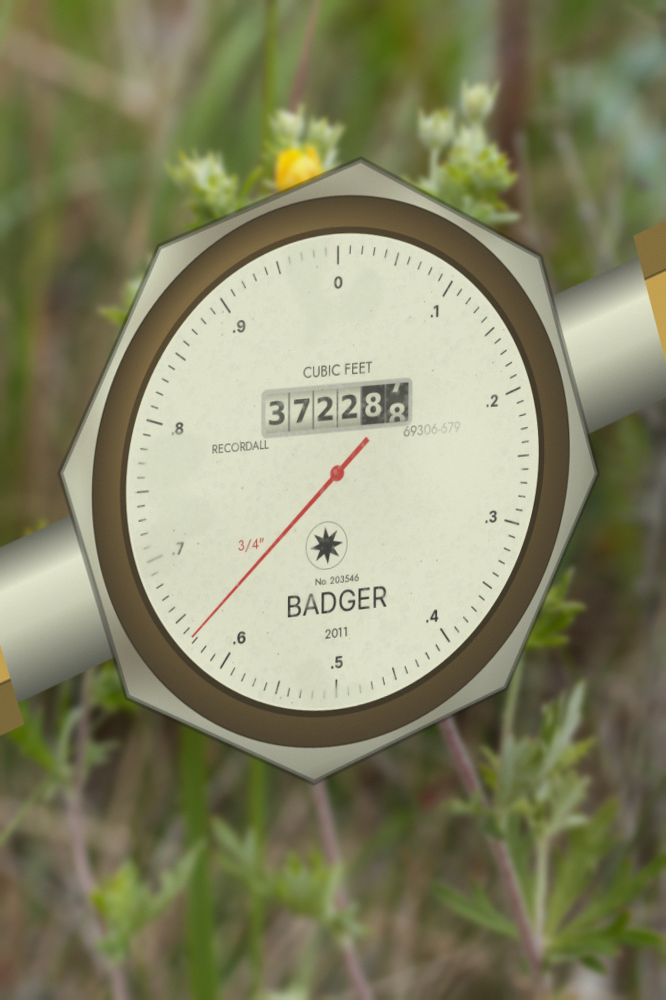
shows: 372287.63 ft³
